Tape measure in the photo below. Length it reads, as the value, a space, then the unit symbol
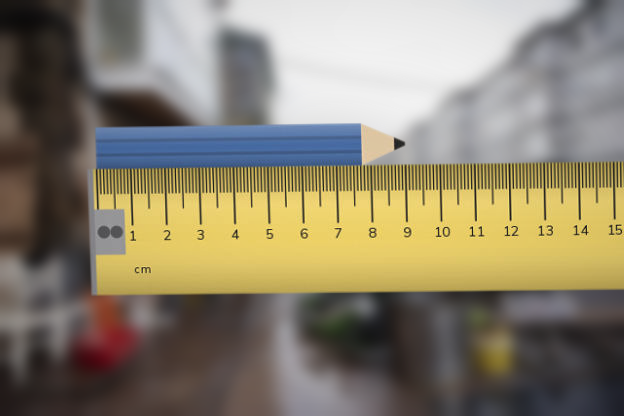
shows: 9 cm
